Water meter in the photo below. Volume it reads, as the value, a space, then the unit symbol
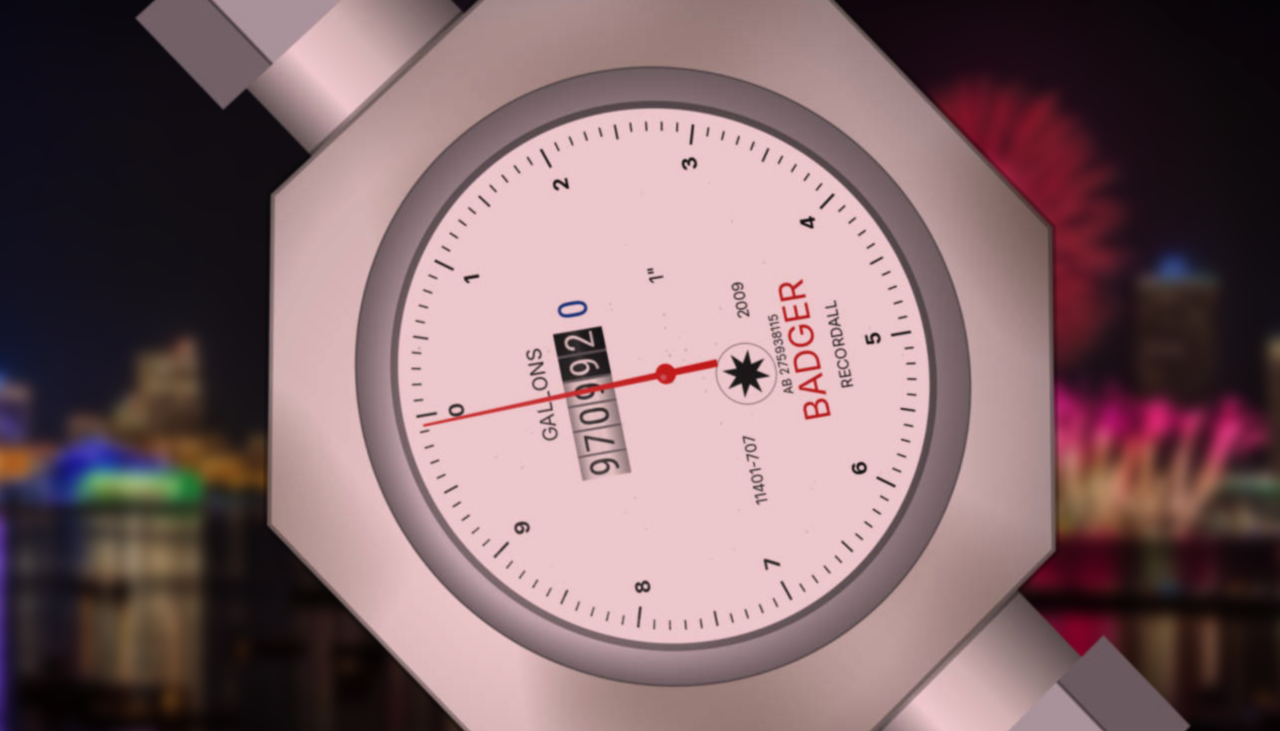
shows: 9709919.9 gal
